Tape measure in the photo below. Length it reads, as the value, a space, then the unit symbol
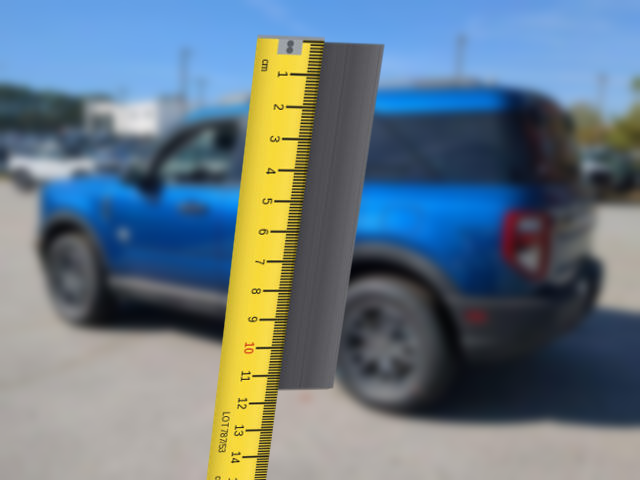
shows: 11.5 cm
